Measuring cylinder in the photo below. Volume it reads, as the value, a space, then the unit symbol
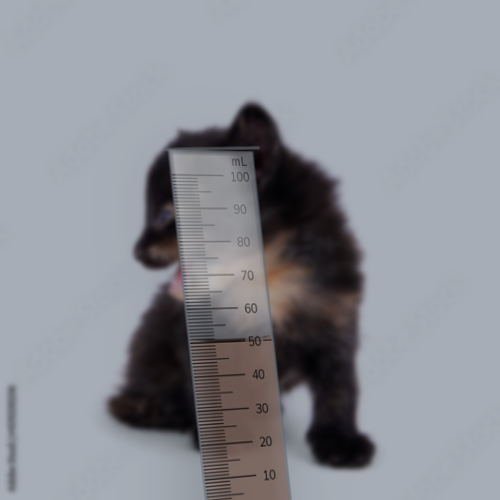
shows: 50 mL
